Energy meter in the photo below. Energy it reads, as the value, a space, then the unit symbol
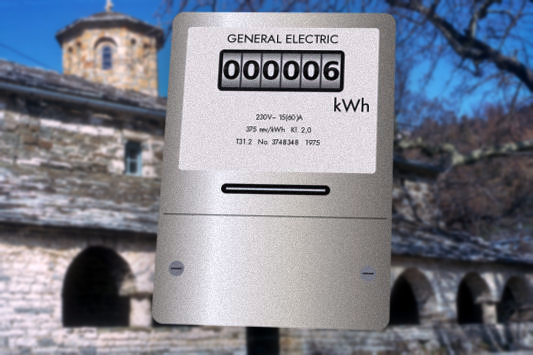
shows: 6 kWh
